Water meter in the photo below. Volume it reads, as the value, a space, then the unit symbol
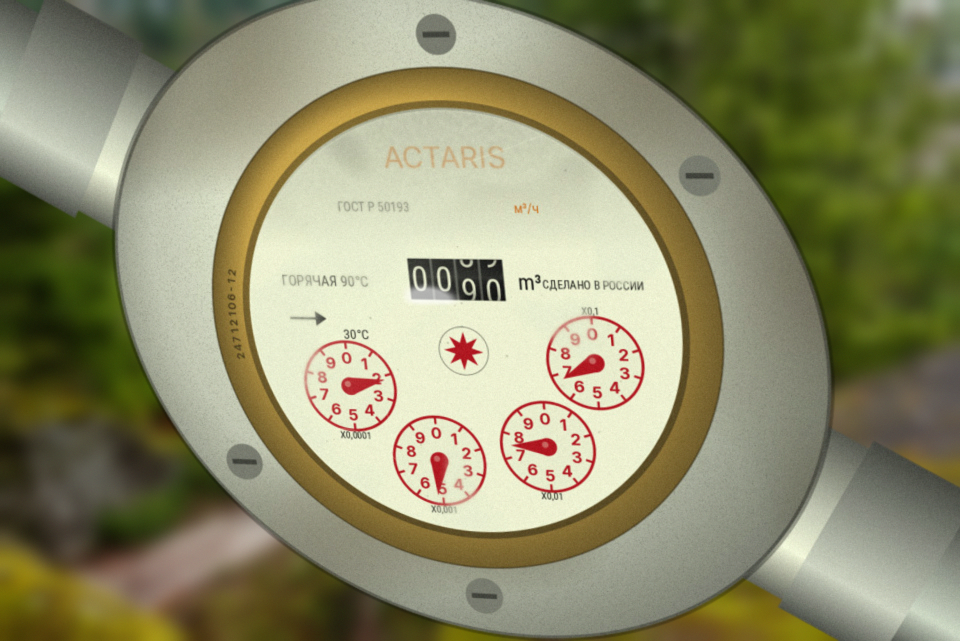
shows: 89.6752 m³
